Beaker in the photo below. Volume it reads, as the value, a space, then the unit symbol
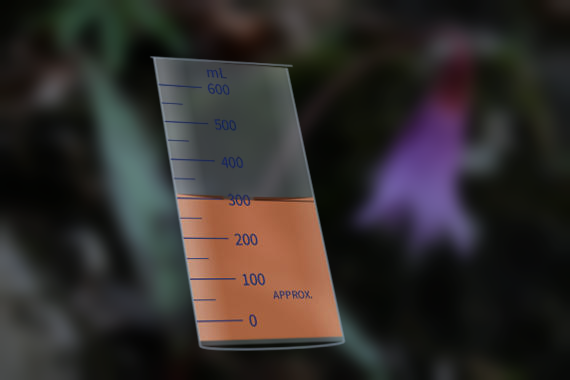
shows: 300 mL
